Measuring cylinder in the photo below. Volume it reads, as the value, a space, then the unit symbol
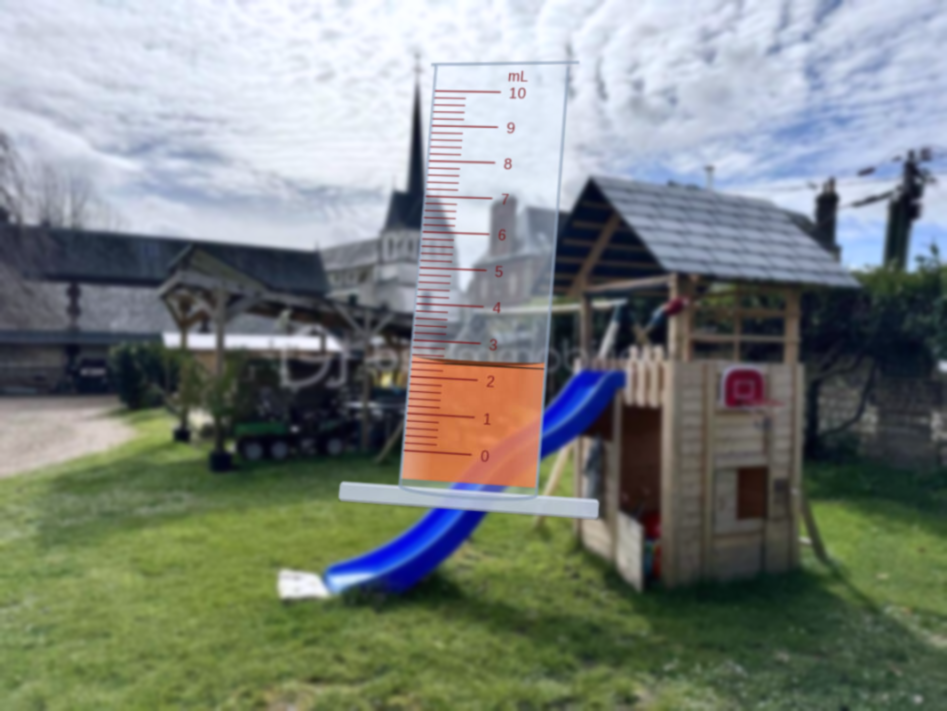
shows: 2.4 mL
